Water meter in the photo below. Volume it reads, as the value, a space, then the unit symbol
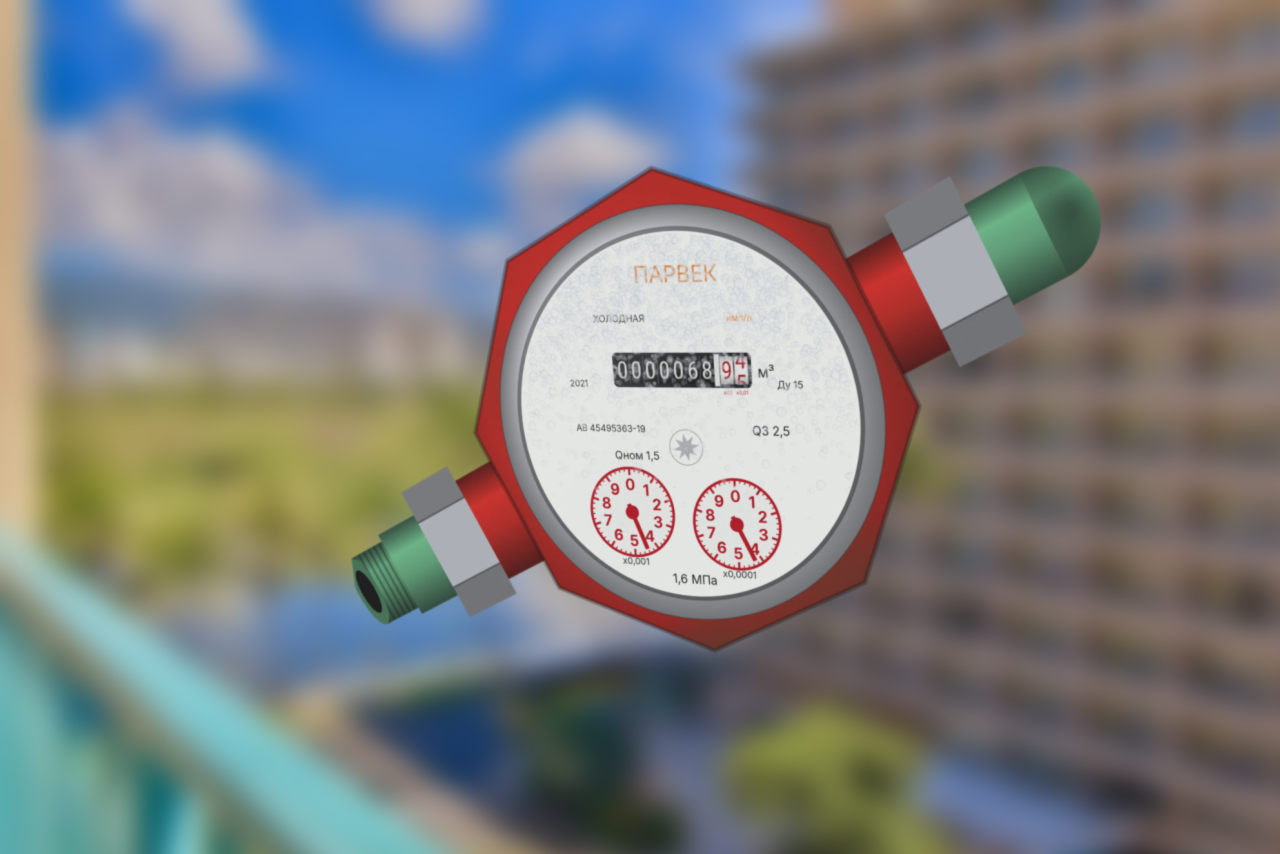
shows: 68.9444 m³
